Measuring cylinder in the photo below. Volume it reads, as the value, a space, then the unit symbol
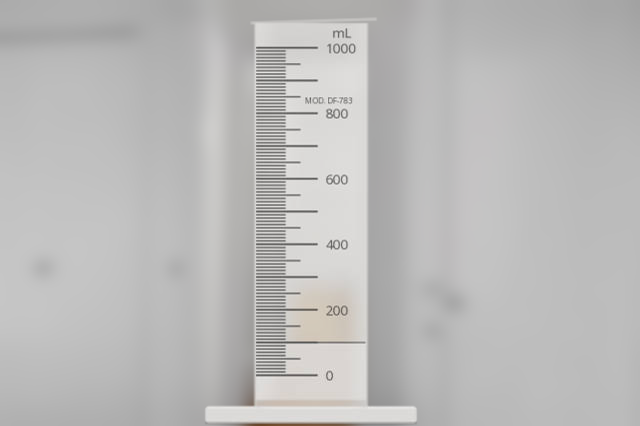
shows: 100 mL
